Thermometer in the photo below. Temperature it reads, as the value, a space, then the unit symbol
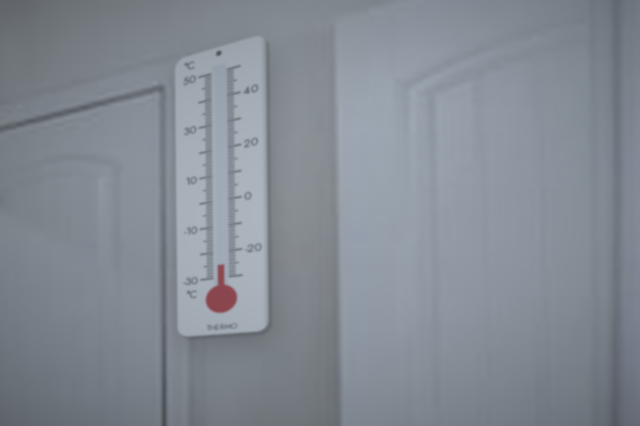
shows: -25 °C
